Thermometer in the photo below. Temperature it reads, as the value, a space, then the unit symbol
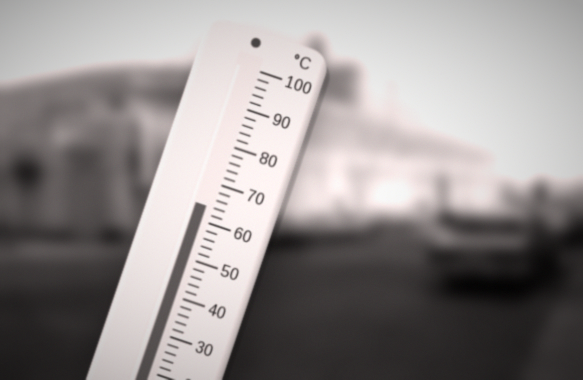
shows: 64 °C
